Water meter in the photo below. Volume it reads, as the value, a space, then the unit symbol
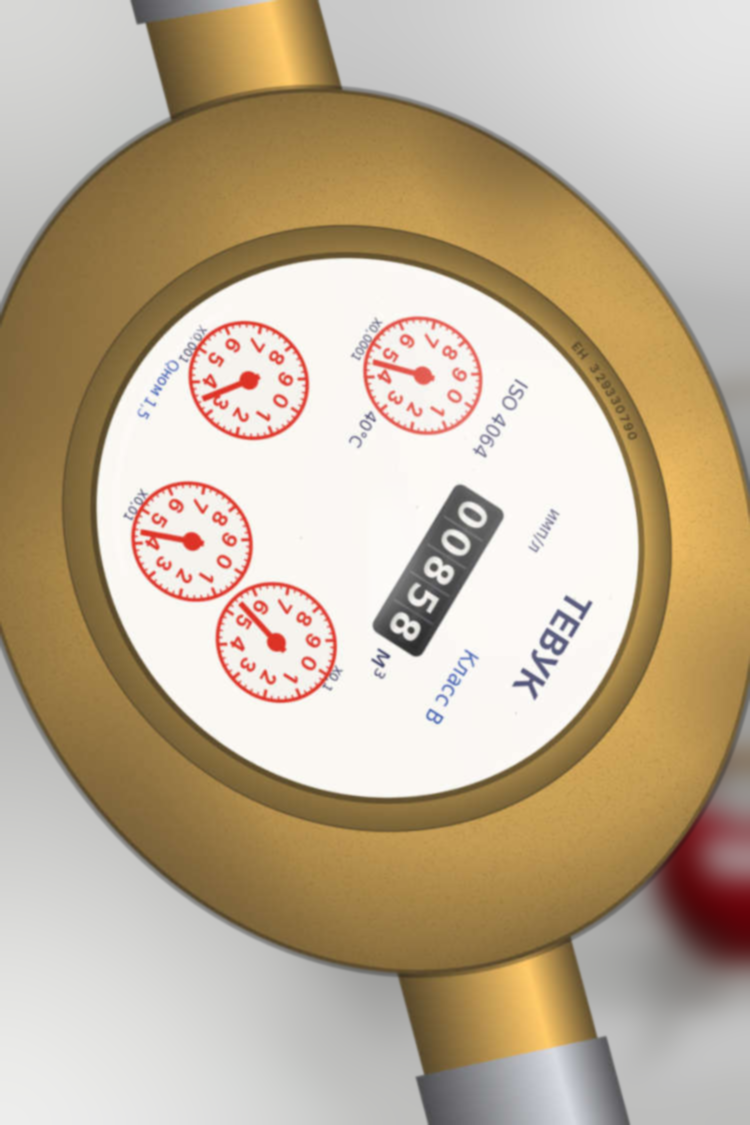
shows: 858.5434 m³
